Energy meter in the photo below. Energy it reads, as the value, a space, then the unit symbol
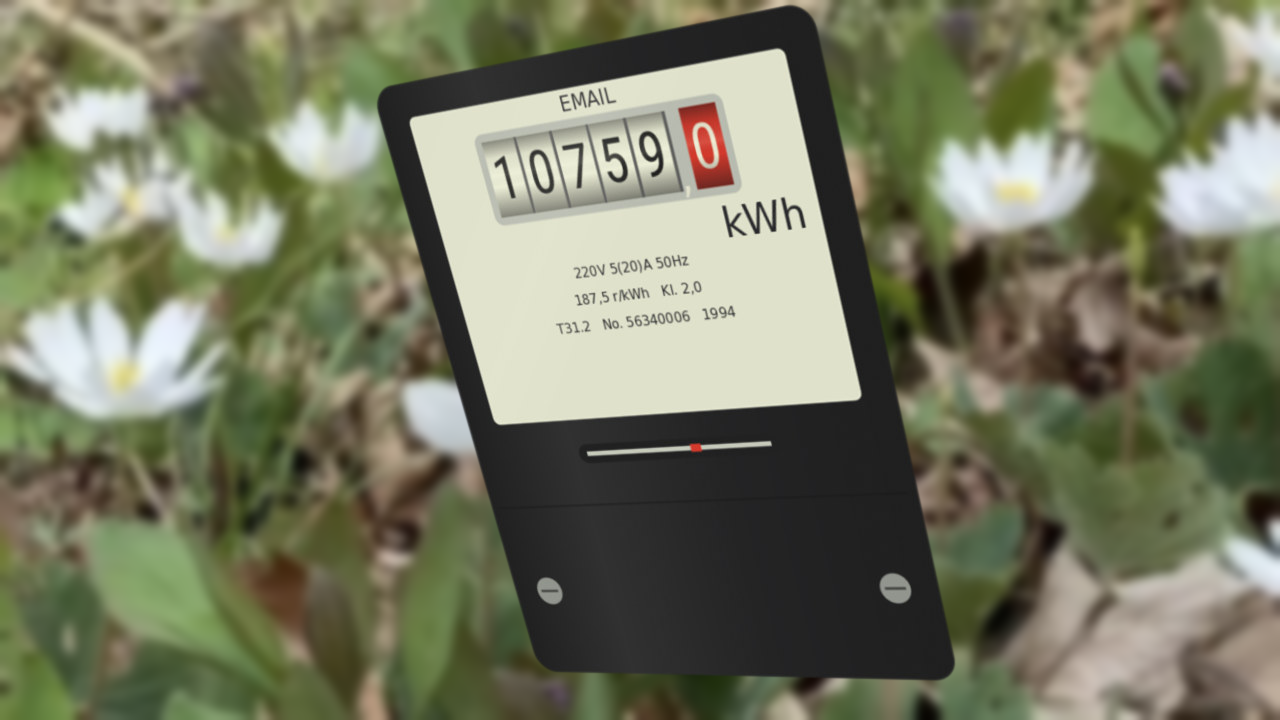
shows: 10759.0 kWh
